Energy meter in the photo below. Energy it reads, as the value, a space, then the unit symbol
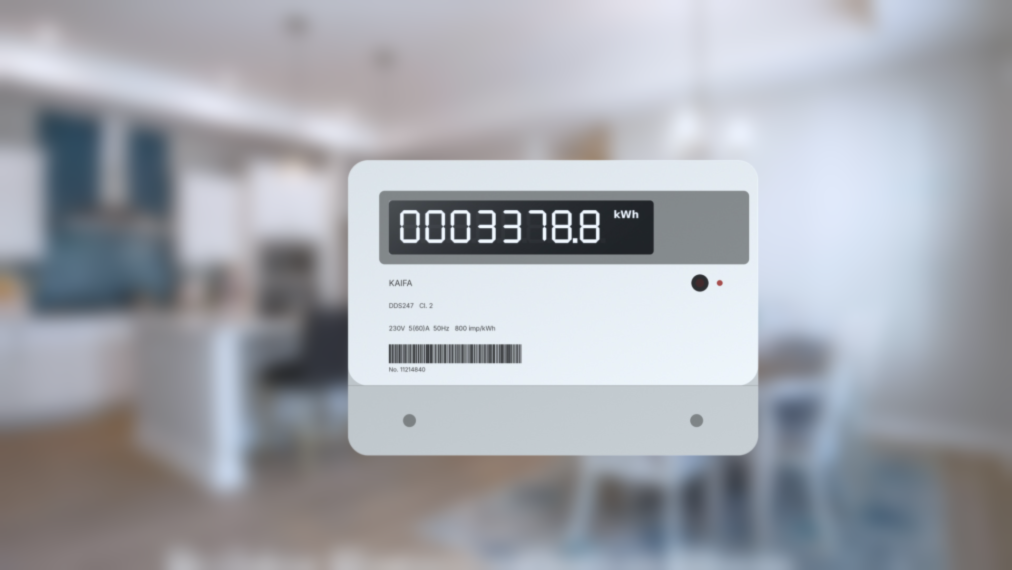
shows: 3378.8 kWh
